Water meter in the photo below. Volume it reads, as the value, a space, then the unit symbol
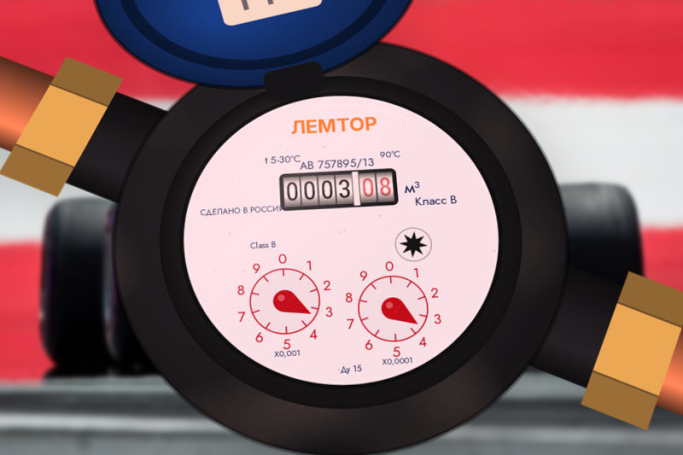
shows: 3.0833 m³
